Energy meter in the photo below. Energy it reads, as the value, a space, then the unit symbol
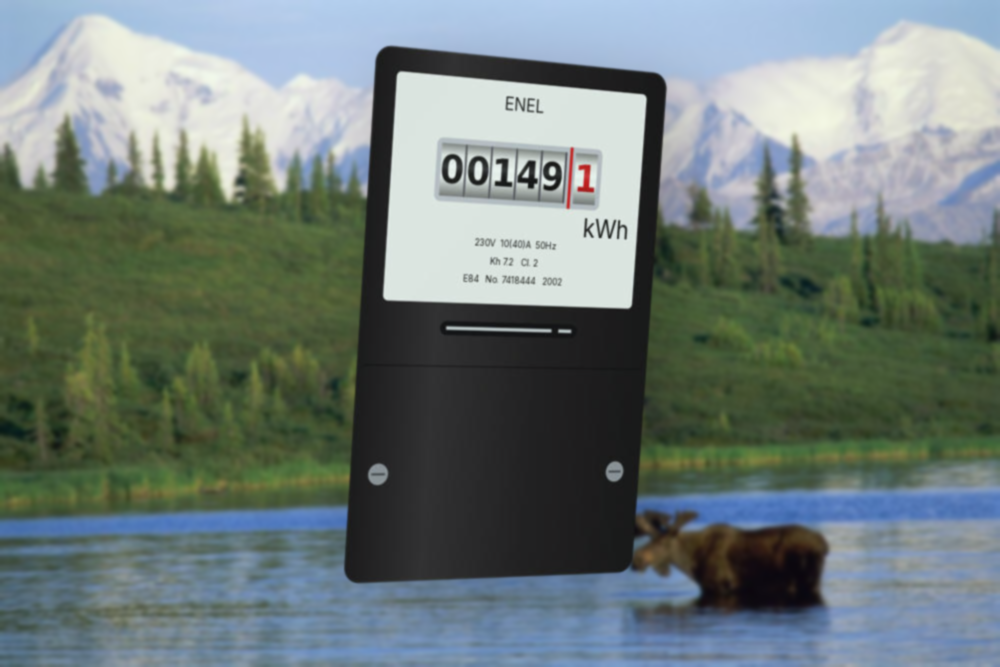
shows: 149.1 kWh
